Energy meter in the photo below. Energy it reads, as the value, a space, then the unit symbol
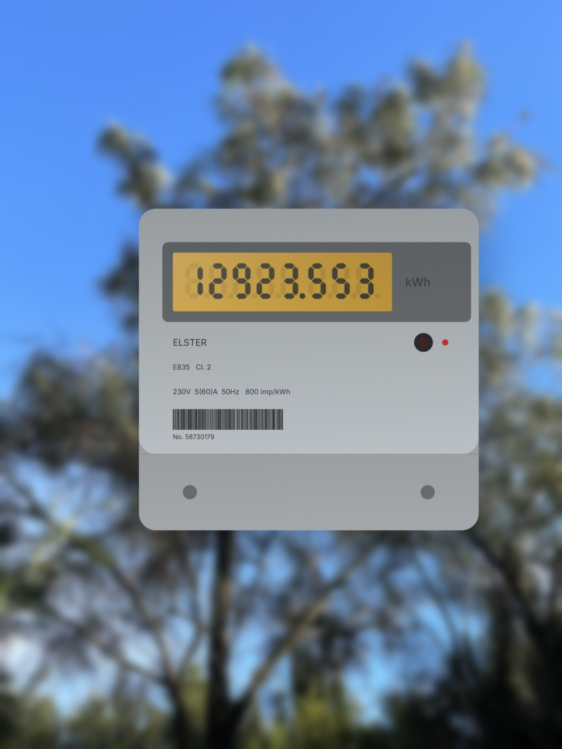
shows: 12923.553 kWh
